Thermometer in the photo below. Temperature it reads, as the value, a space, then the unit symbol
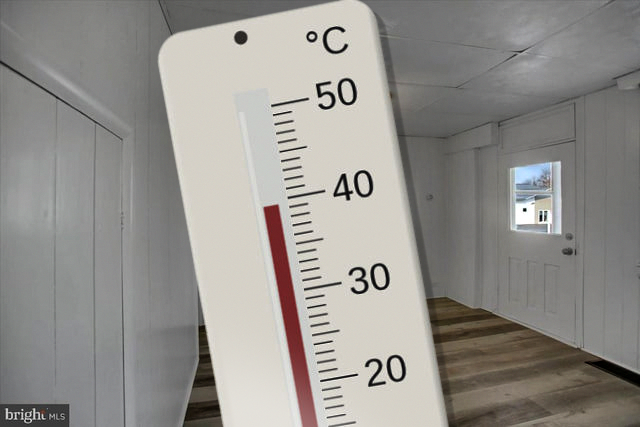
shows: 39.5 °C
